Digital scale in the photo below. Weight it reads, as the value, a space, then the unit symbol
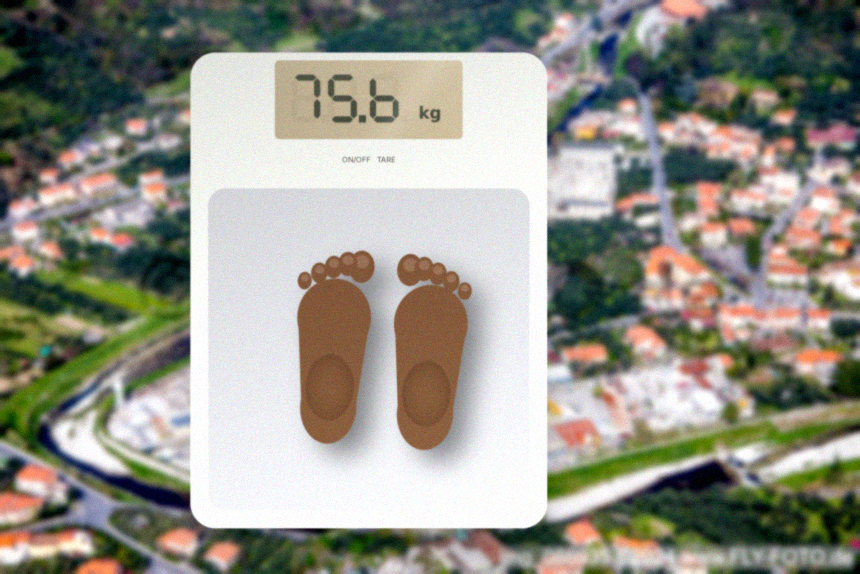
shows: 75.6 kg
